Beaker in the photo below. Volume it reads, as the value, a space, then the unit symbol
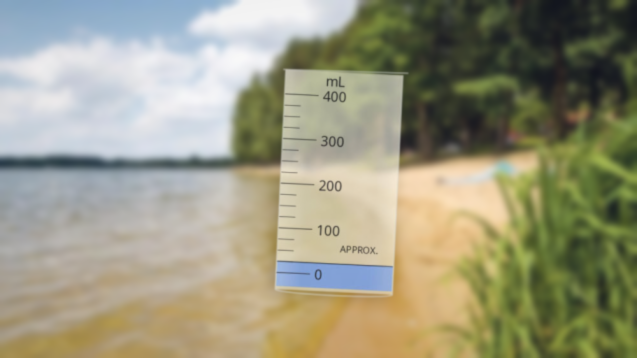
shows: 25 mL
